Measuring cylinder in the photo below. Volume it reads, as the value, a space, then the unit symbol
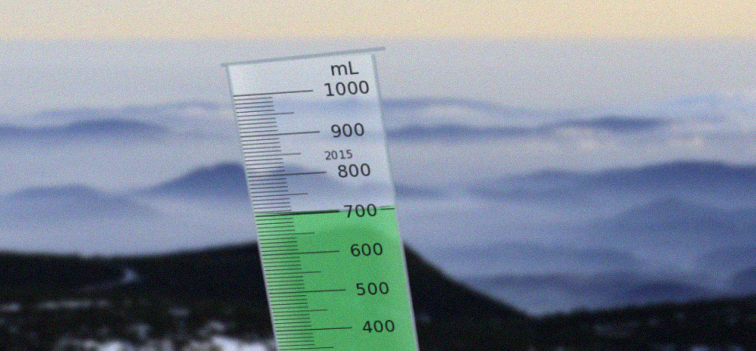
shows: 700 mL
